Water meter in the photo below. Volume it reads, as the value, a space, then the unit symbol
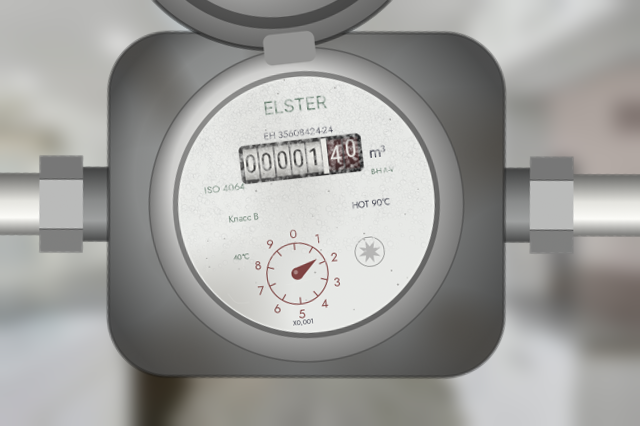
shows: 1.401 m³
